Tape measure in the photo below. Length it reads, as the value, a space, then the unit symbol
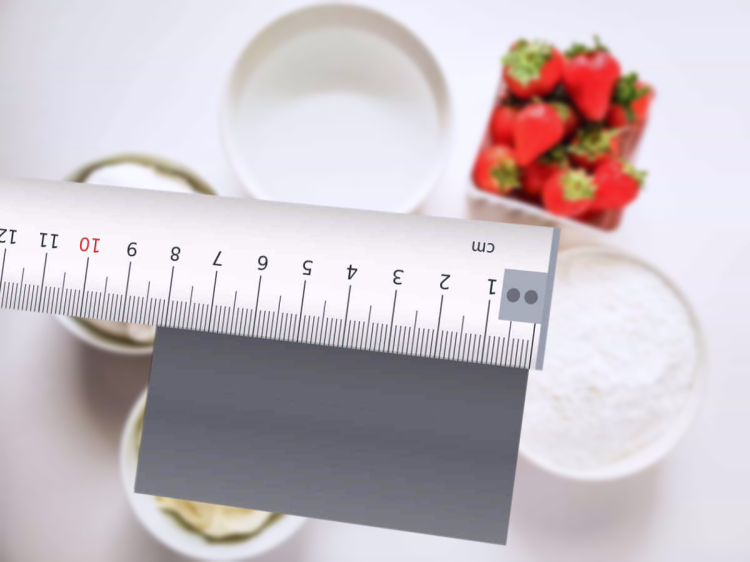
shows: 8.2 cm
